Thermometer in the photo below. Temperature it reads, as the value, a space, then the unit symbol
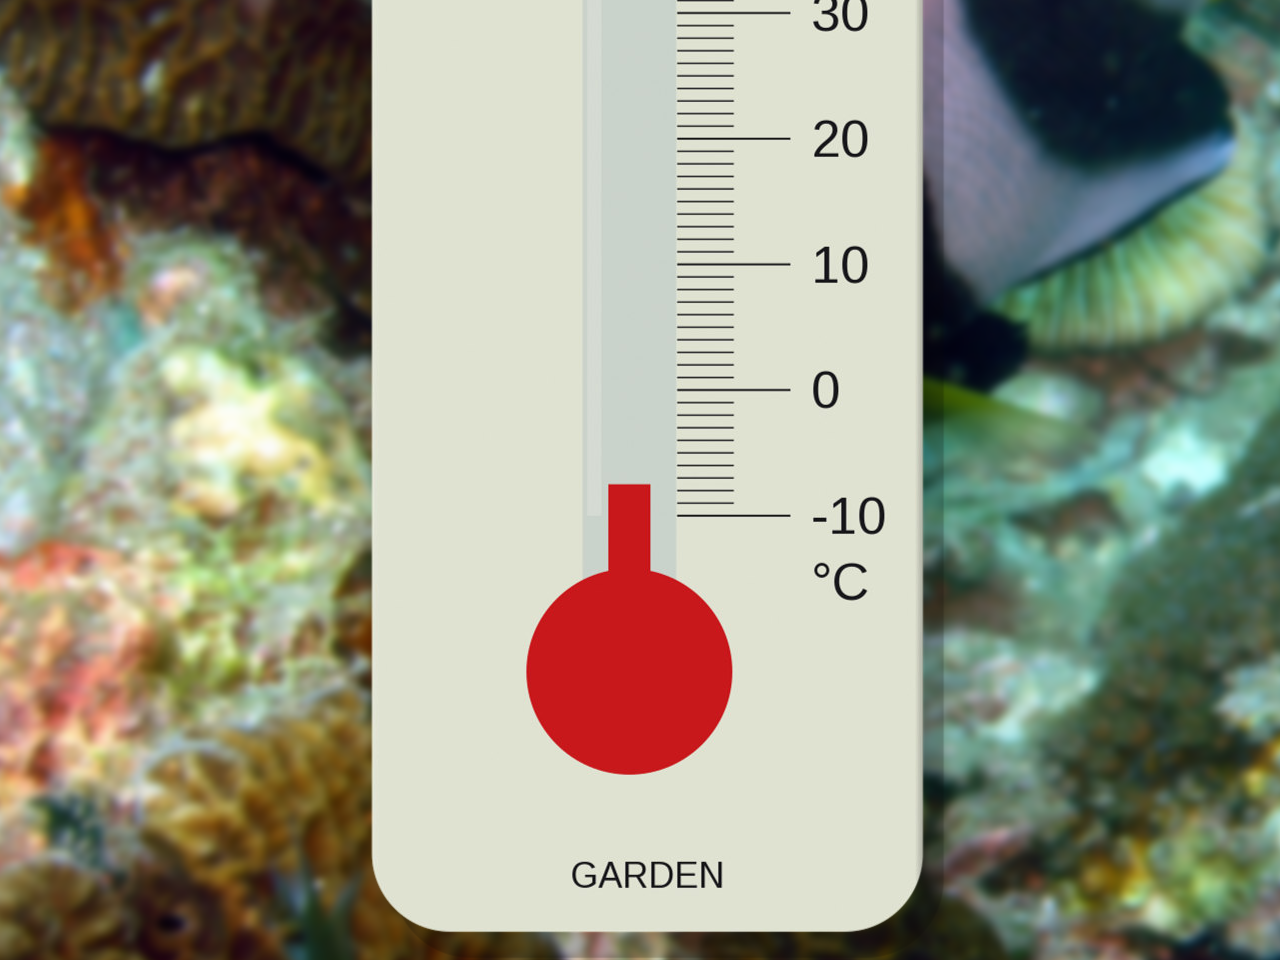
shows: -7.5 °C
